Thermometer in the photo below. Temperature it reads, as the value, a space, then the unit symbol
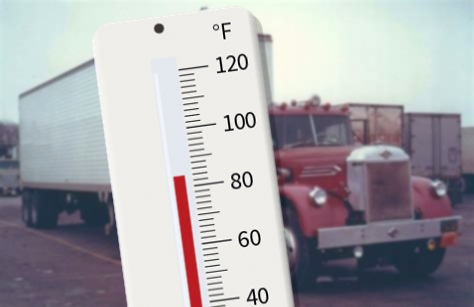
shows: 84 °F
